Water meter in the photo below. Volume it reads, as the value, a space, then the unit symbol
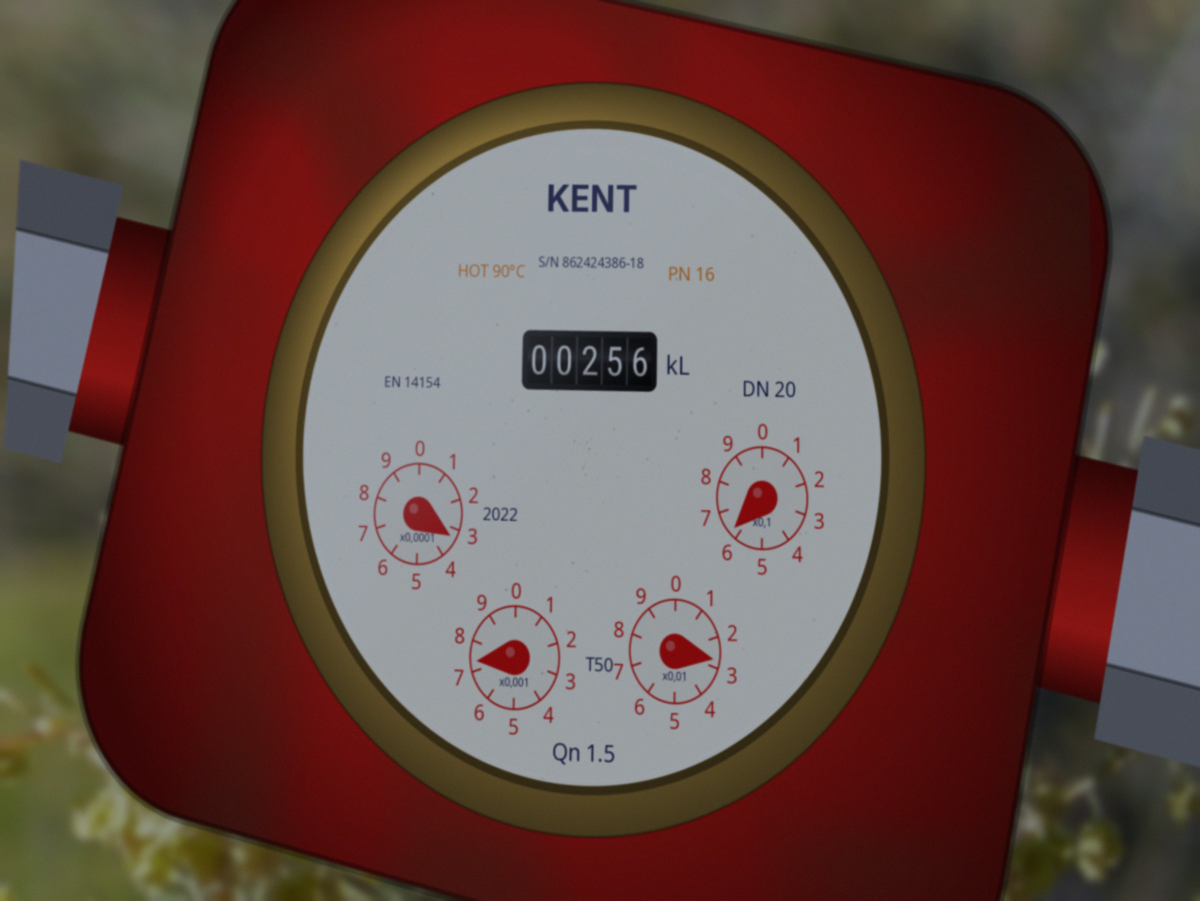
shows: 256.6273 kL
